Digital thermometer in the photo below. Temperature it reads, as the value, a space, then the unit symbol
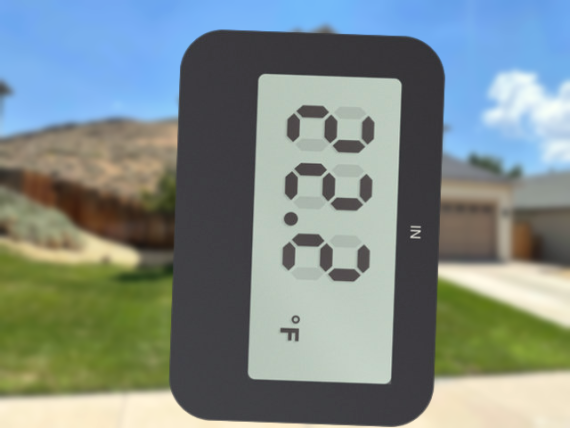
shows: 22.2 °F
